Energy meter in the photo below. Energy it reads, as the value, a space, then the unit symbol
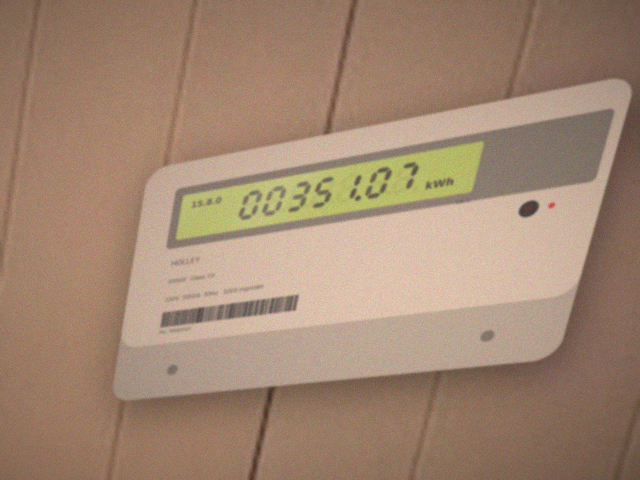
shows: 351.07 kWh
